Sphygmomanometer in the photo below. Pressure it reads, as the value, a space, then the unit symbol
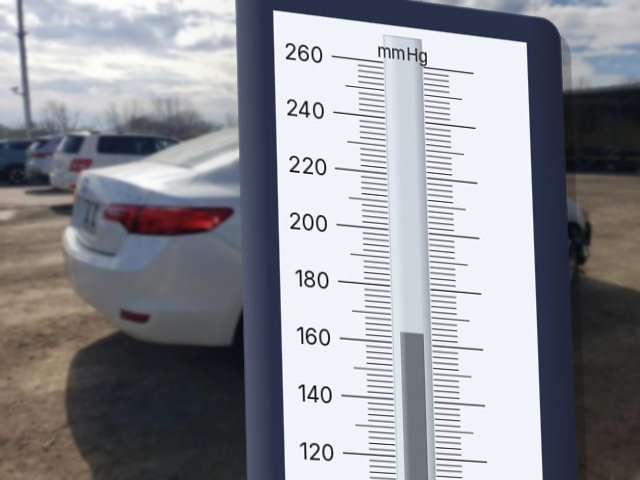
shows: 164 mmHg
